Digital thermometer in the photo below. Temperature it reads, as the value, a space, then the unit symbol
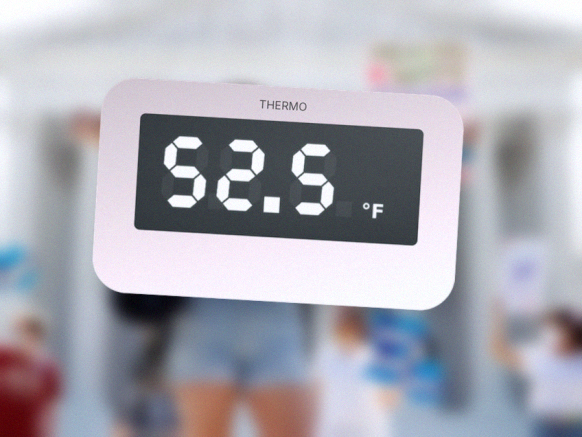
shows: 52.5 °F
